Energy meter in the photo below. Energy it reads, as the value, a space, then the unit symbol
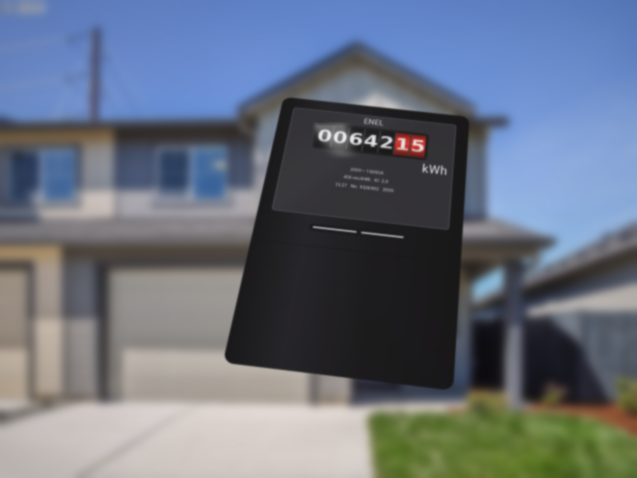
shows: 642.15 kWh
